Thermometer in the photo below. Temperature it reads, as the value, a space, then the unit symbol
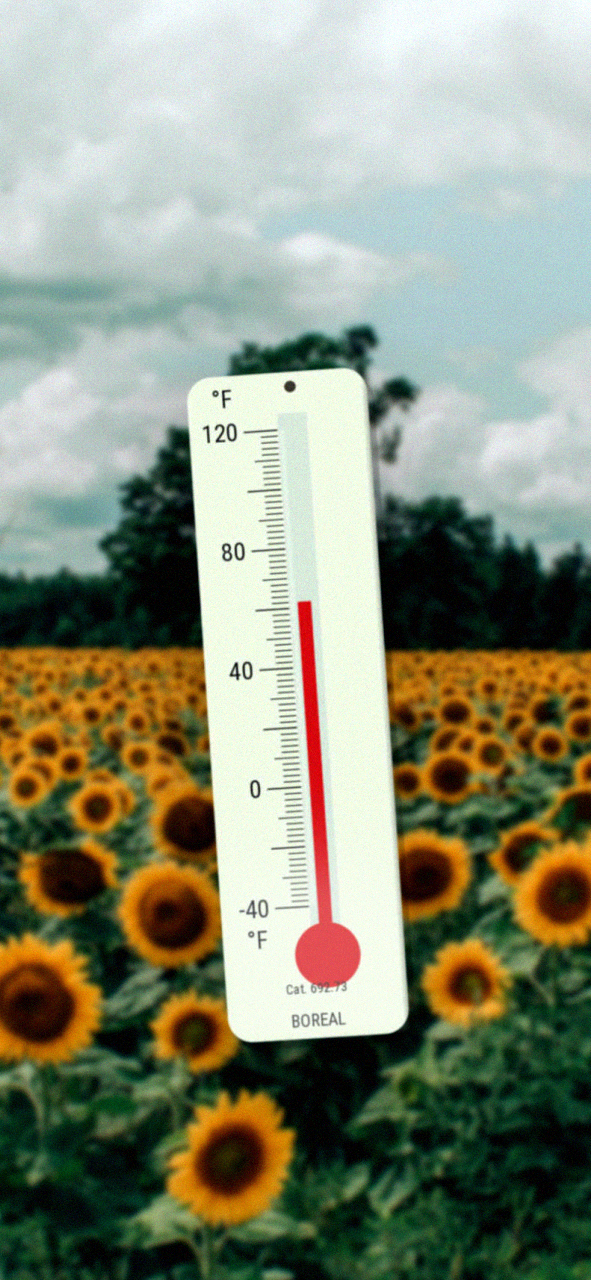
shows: 62 °F
